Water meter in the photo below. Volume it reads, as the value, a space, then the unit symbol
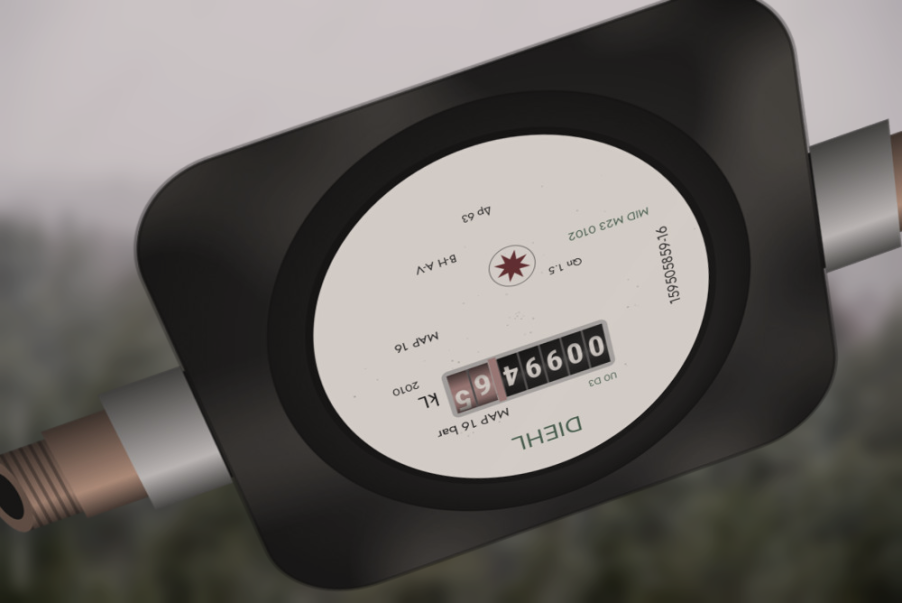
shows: 994.65 kL
